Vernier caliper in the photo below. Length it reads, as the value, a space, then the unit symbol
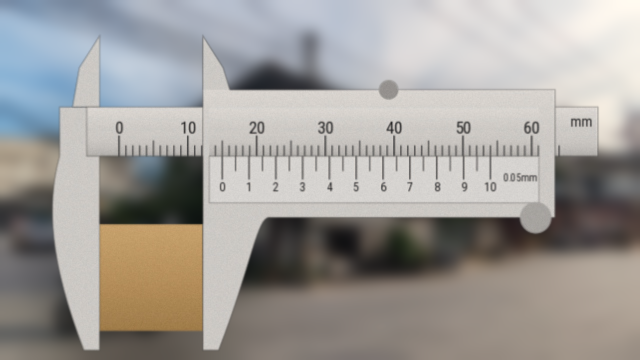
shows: 15.0 mm
